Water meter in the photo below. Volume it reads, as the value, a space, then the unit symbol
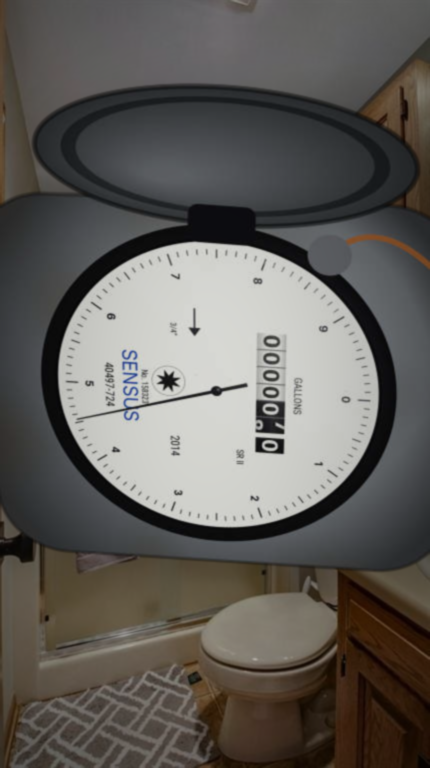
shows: 74.5 gal
